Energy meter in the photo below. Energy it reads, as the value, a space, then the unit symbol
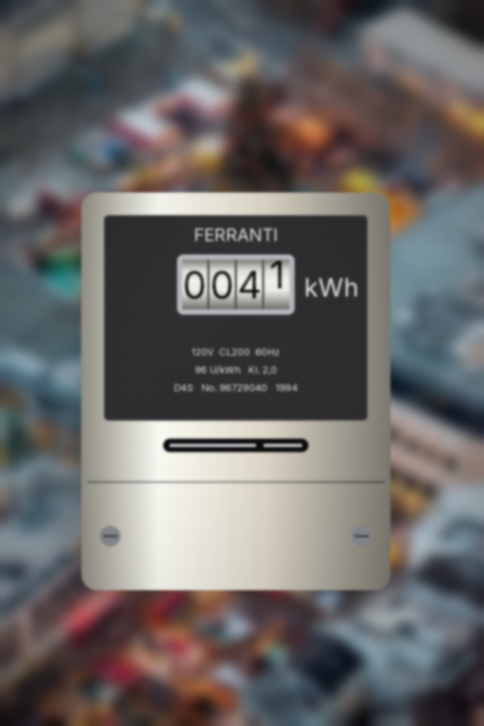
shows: 41 kWh
